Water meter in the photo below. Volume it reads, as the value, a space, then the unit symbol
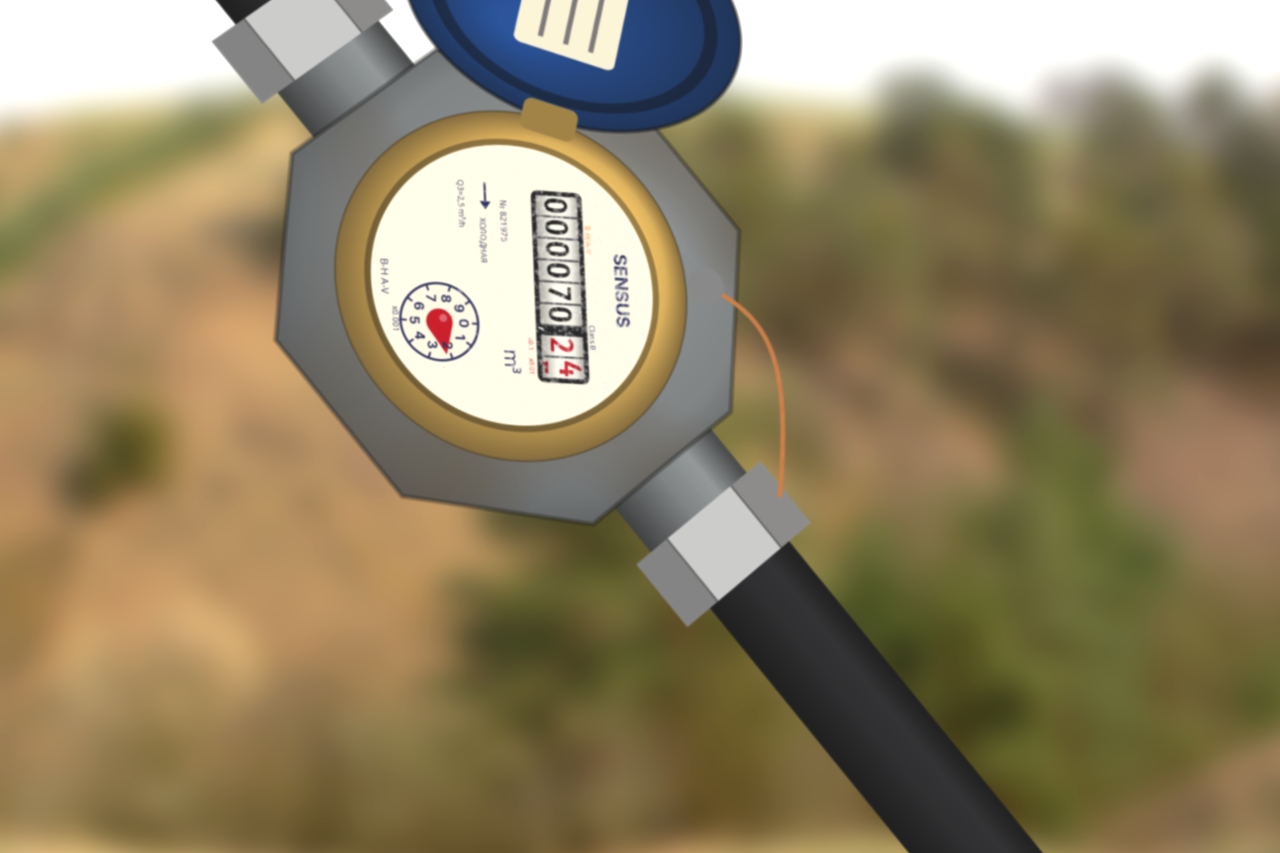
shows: 70.242 m³
